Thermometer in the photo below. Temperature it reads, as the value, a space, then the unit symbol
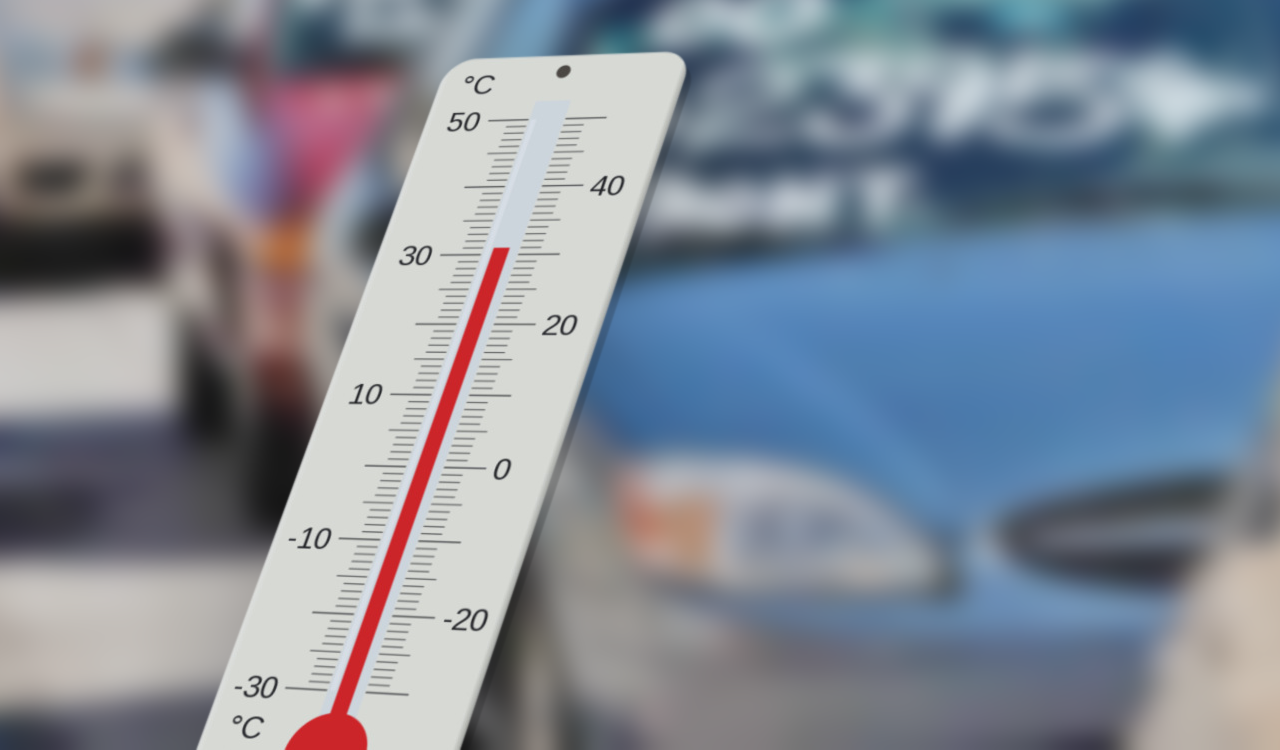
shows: 31 °C
